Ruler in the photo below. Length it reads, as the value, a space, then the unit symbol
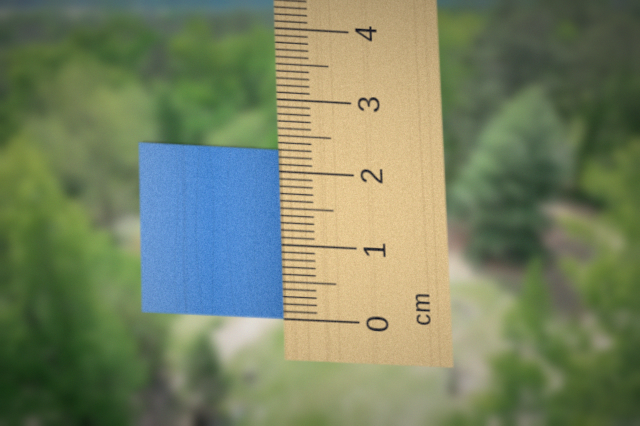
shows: 2.3 cm
